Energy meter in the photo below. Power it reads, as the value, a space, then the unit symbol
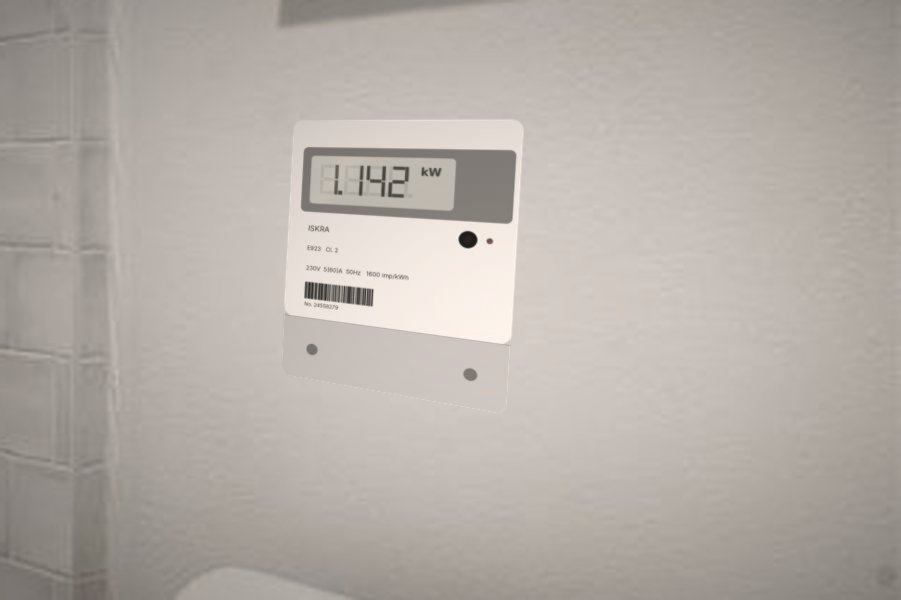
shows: 1.142 kW
